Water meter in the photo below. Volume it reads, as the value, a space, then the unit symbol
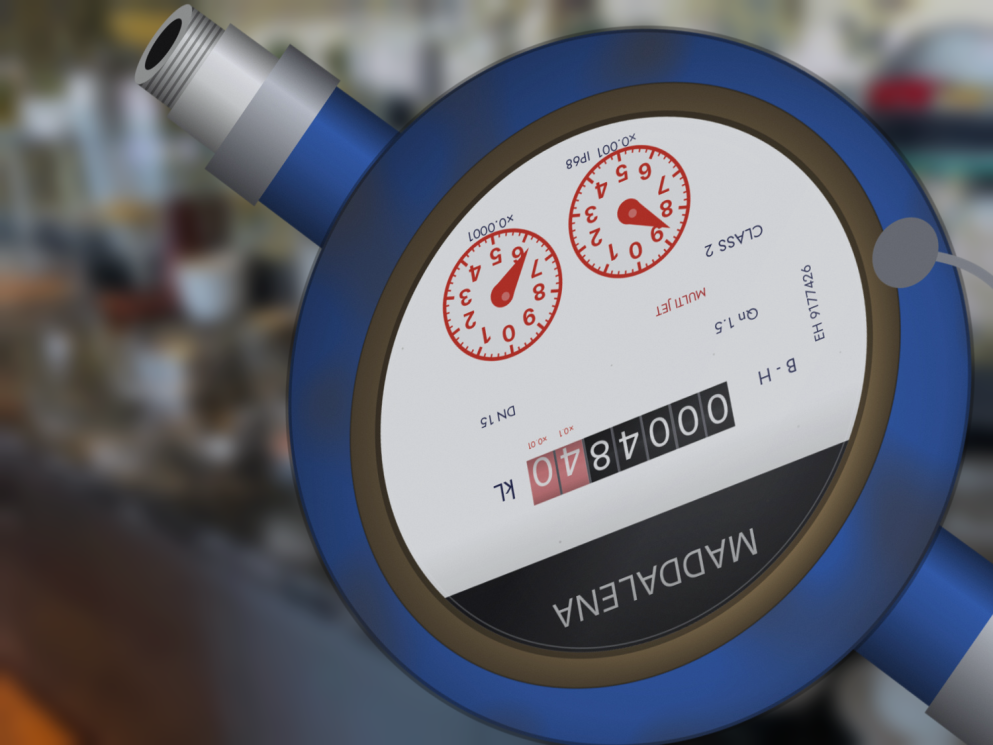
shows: 48.3986 kL
